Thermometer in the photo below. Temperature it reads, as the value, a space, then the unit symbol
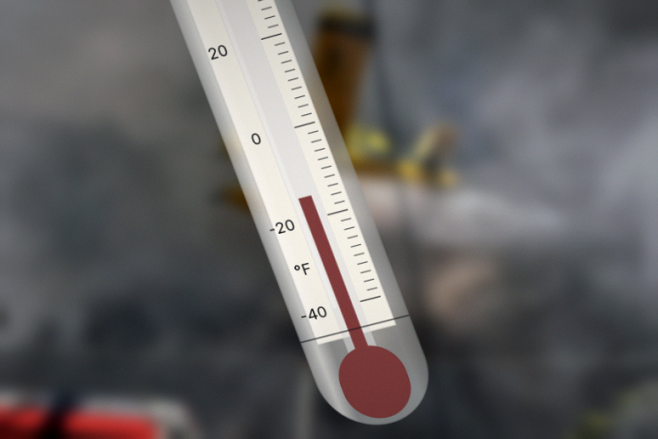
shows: -15 °F
